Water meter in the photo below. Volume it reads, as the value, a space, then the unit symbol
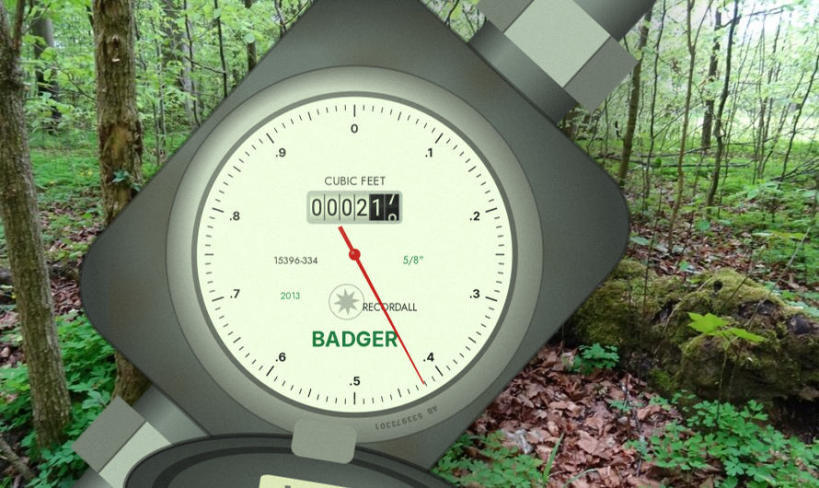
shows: 217.42 ft³
